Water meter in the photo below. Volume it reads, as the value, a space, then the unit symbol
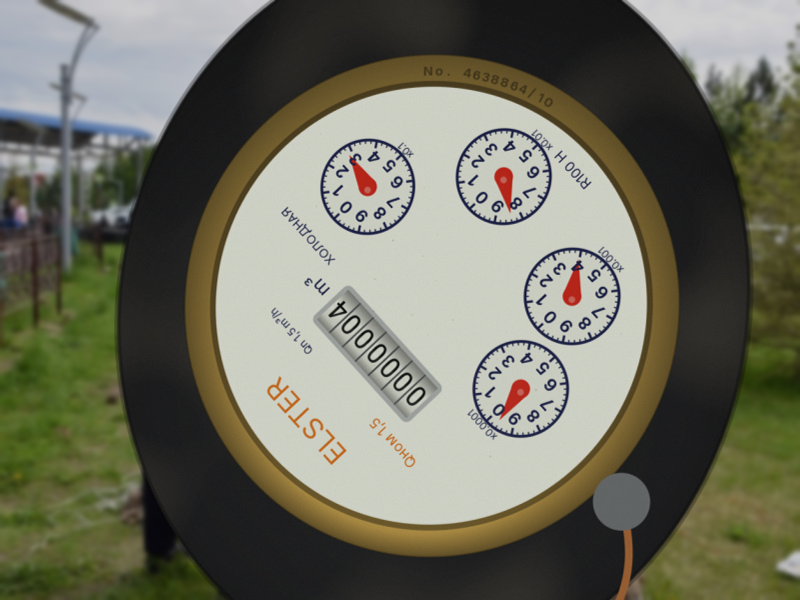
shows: 4.2839 m³
